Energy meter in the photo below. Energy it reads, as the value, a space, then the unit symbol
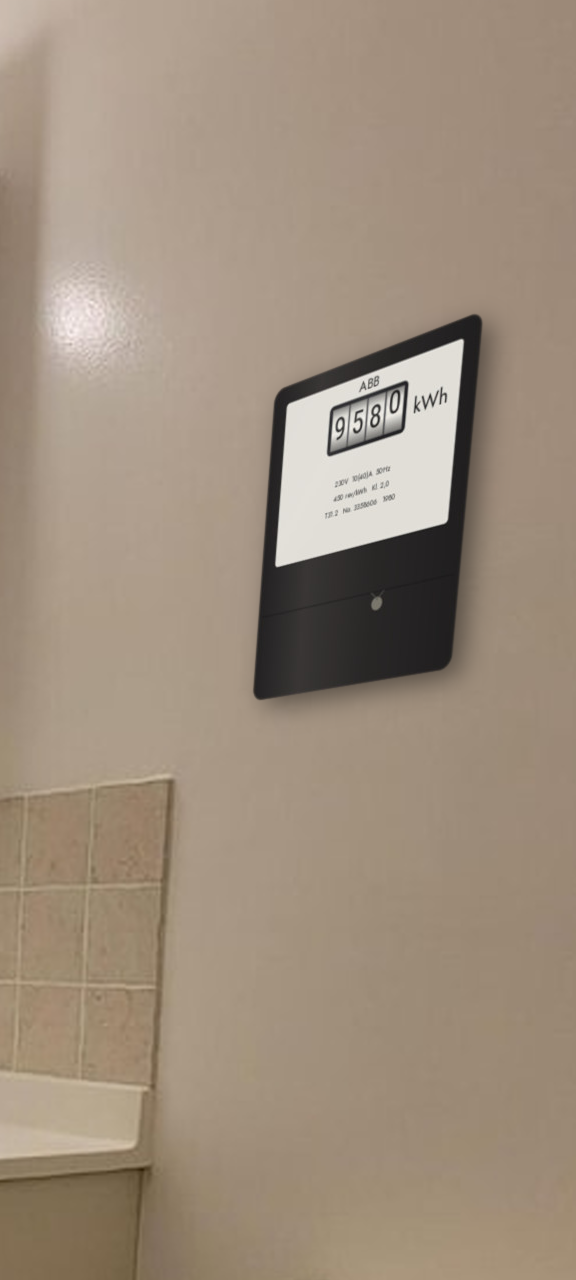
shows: 9580 kWh
